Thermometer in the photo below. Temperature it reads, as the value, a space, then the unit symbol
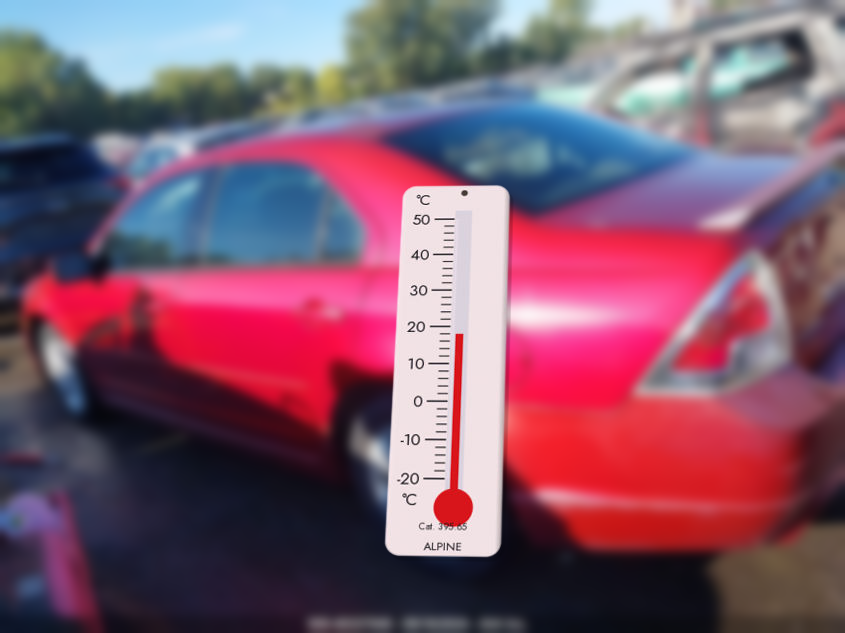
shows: 18 °C
